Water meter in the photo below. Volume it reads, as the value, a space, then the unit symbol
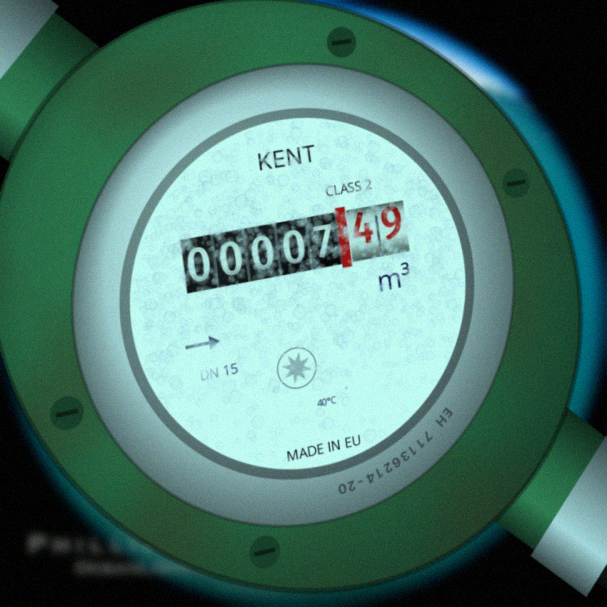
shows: 7.49 m³
